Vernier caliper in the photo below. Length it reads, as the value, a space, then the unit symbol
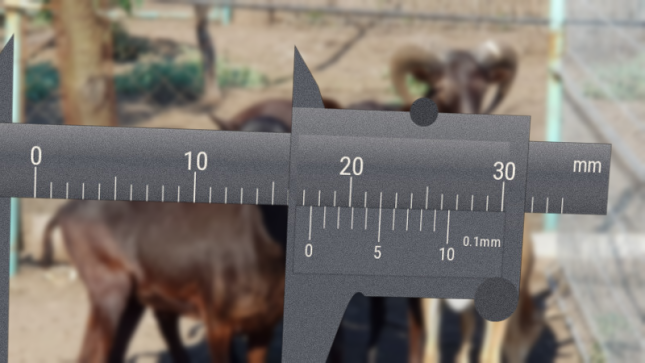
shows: 17.5 mm
